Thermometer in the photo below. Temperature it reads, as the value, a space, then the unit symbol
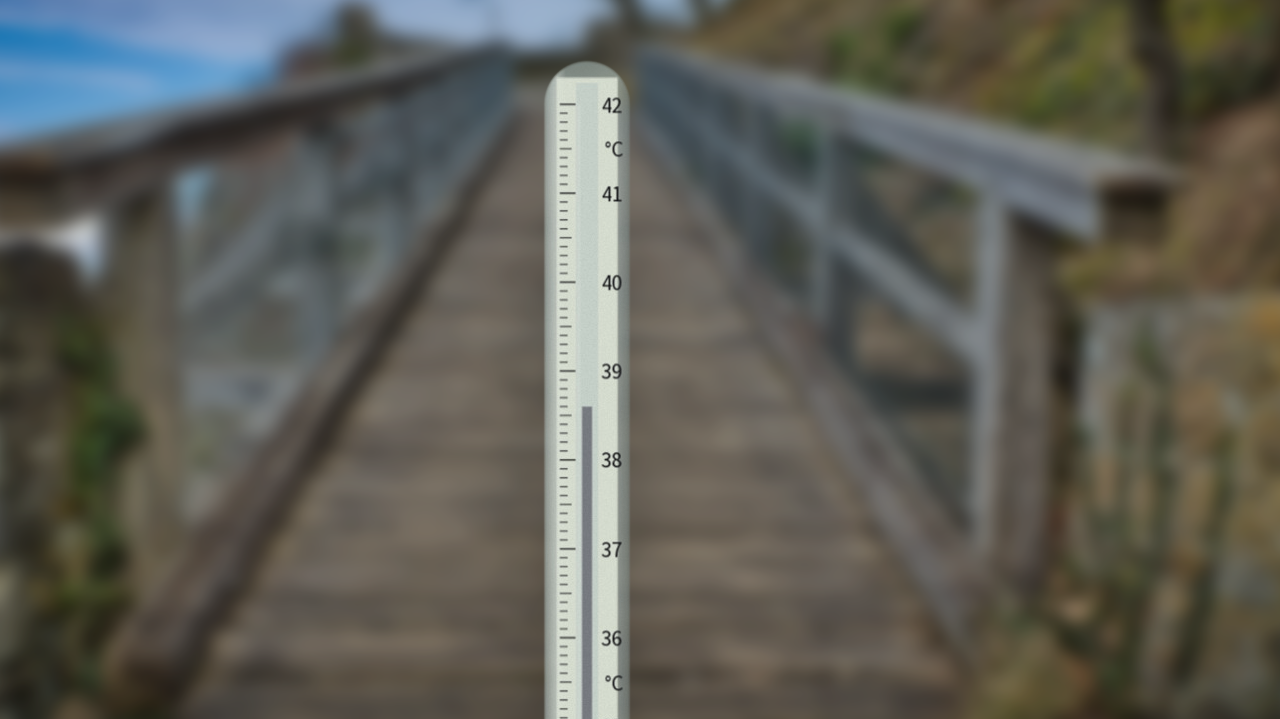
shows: 38.6 °C
